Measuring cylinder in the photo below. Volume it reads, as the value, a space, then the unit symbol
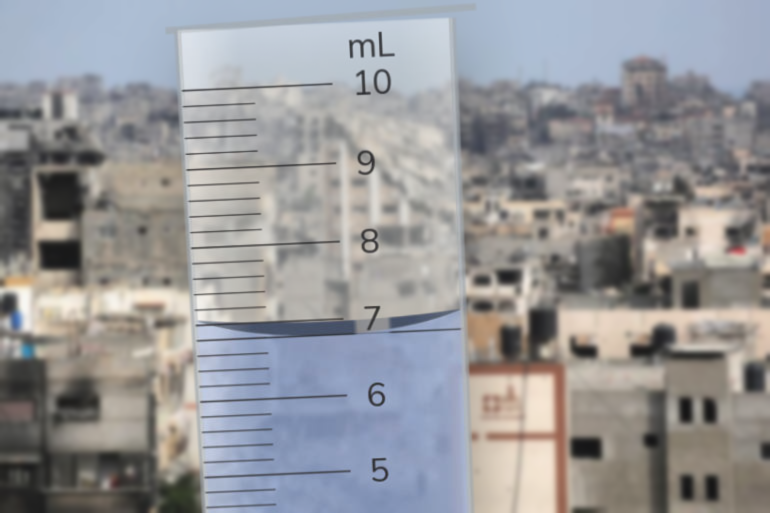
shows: 6.8 mL
